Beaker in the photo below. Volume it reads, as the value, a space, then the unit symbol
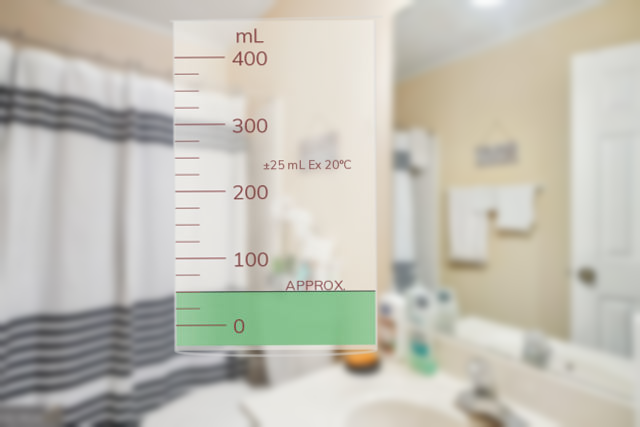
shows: 50 mL
